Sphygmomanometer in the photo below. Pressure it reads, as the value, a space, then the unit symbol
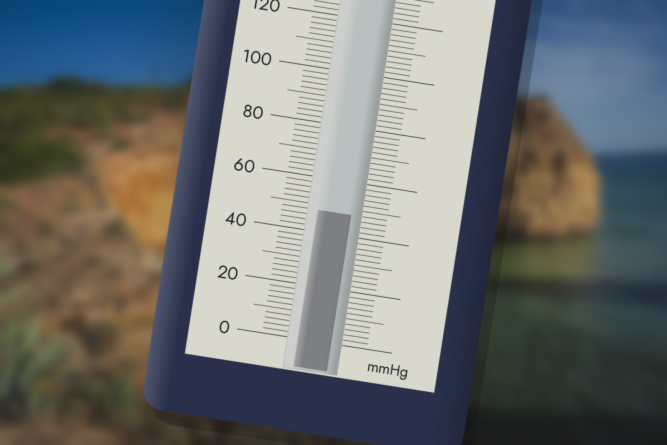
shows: 48 mmHg
